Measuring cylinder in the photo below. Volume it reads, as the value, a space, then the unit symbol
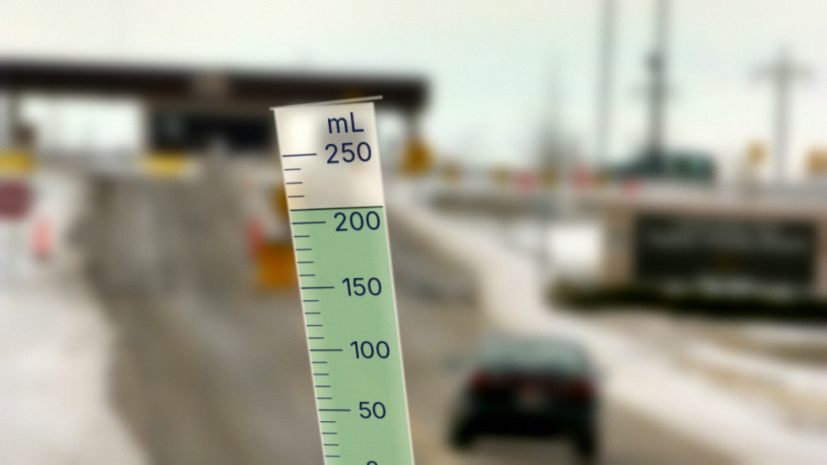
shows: 210 mL
